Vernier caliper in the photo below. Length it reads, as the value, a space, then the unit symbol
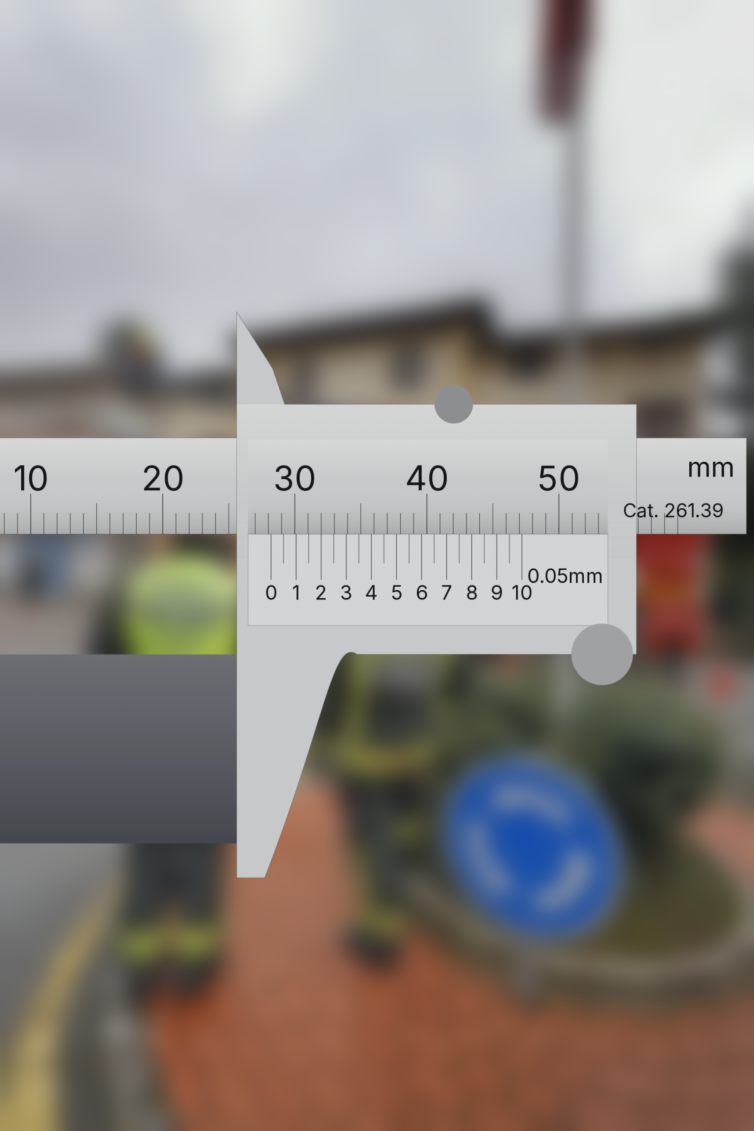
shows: 28.2 mm
